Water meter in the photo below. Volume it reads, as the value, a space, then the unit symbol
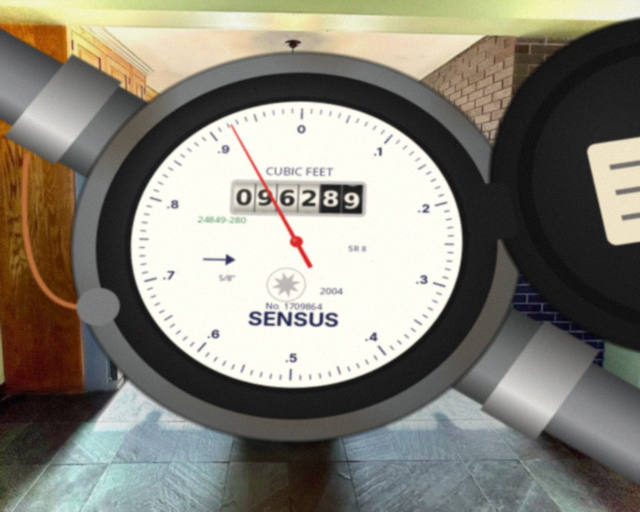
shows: 96288.92 ft³
